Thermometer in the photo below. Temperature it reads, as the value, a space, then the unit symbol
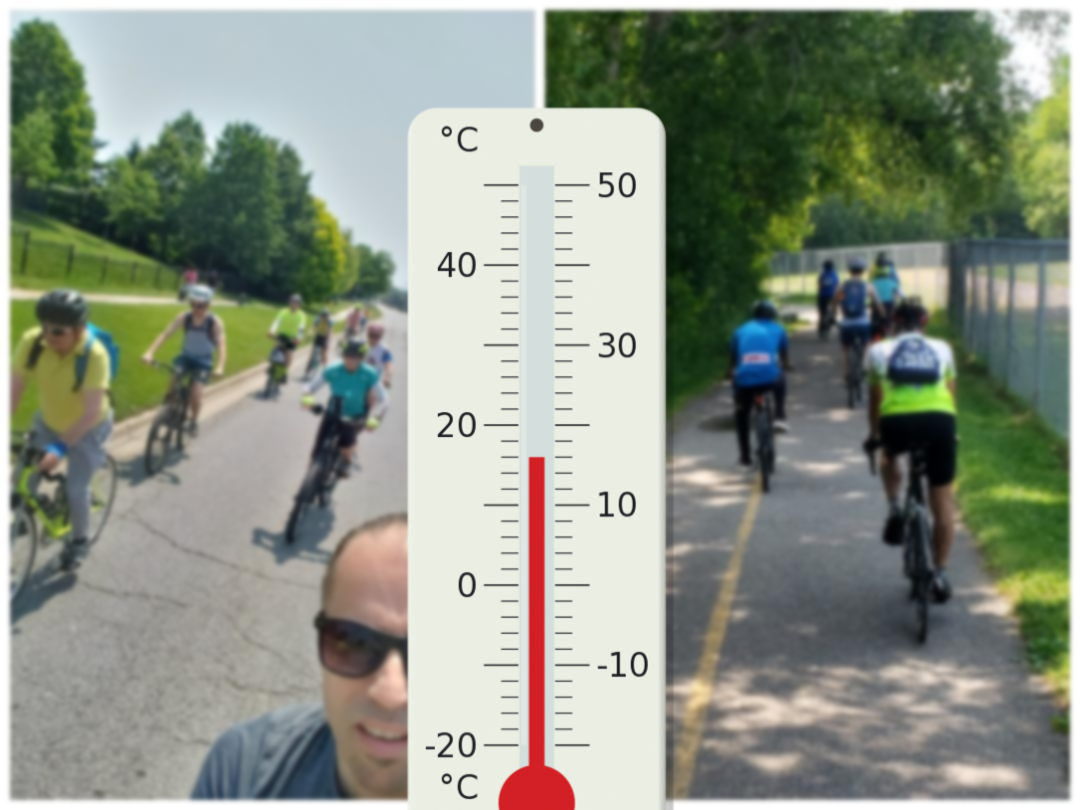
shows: 16 °C
